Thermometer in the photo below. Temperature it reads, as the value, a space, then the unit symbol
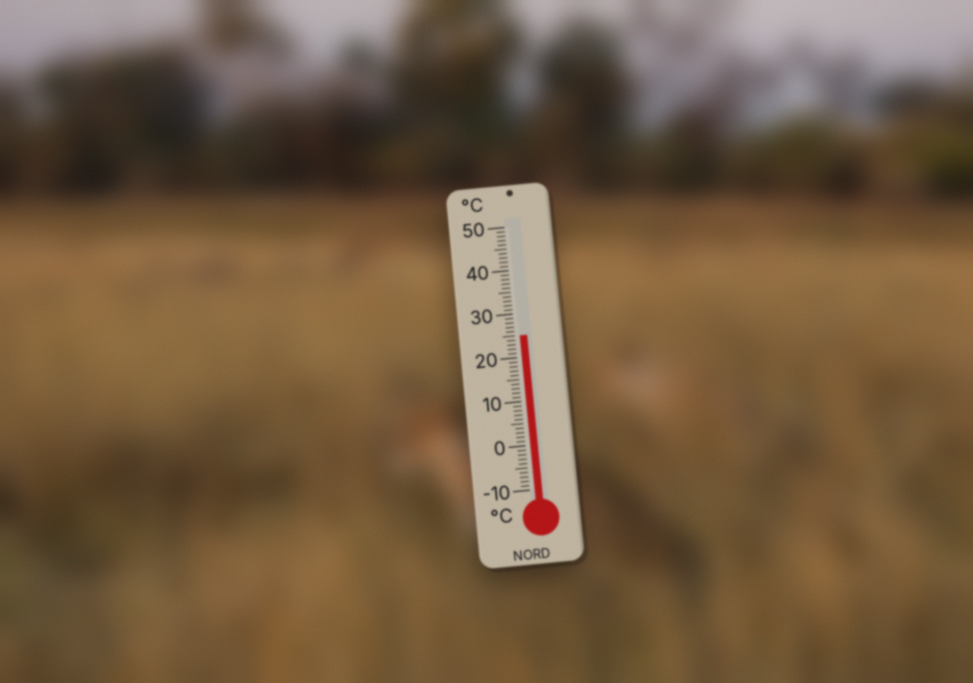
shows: 25 °C
